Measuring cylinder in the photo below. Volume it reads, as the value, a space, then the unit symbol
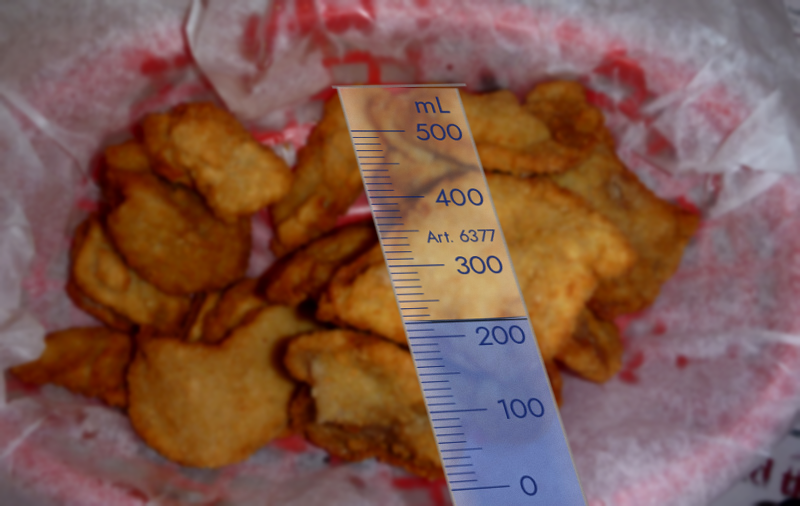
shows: 220 mL
